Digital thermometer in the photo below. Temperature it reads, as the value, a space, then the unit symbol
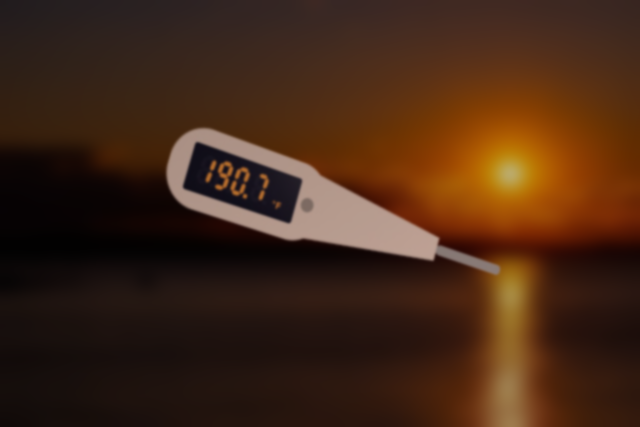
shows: 190.7 °F
